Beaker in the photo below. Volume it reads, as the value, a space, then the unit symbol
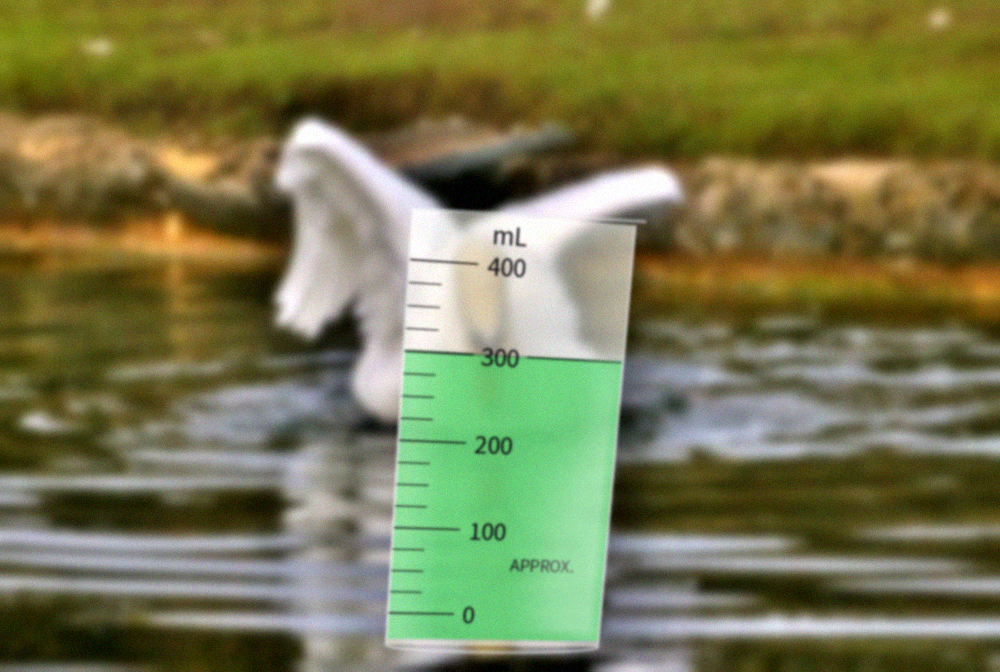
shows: 300 mL
